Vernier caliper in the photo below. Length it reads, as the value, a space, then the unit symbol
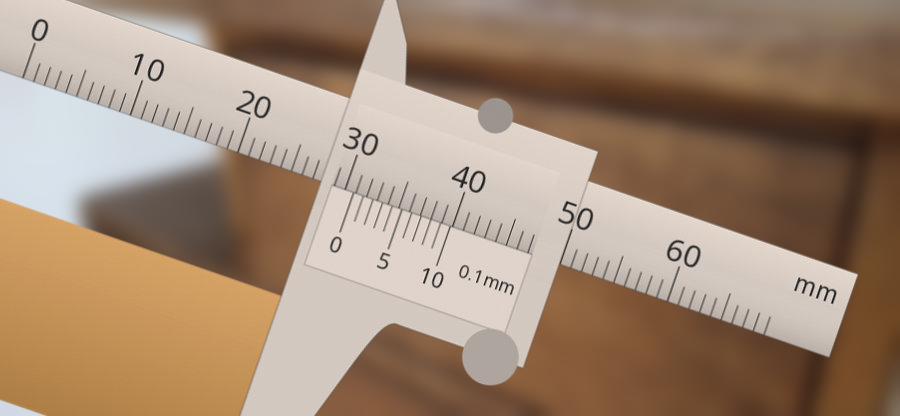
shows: 30.8 mm
